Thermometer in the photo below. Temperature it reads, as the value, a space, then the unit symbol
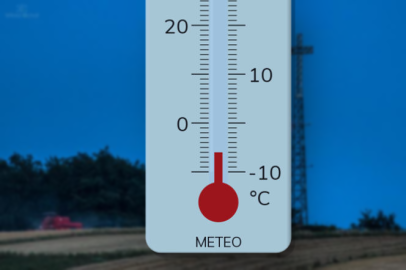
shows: -6 °C
